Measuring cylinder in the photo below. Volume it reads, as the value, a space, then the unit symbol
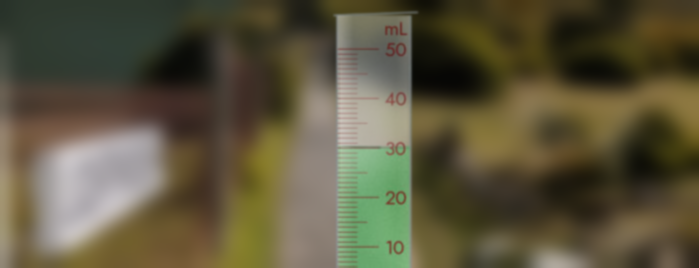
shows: 30 mL
